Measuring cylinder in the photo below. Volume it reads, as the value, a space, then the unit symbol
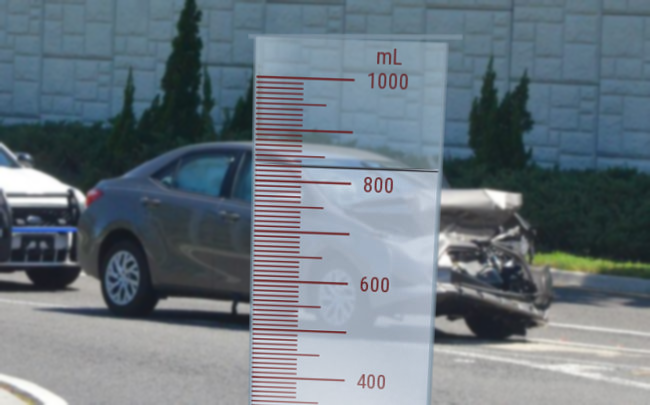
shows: 830 mL
